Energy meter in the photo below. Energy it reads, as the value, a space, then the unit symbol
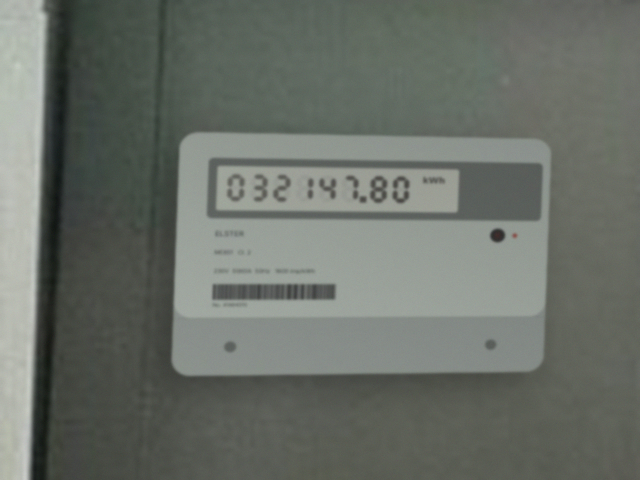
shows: 32147.80 kWh
